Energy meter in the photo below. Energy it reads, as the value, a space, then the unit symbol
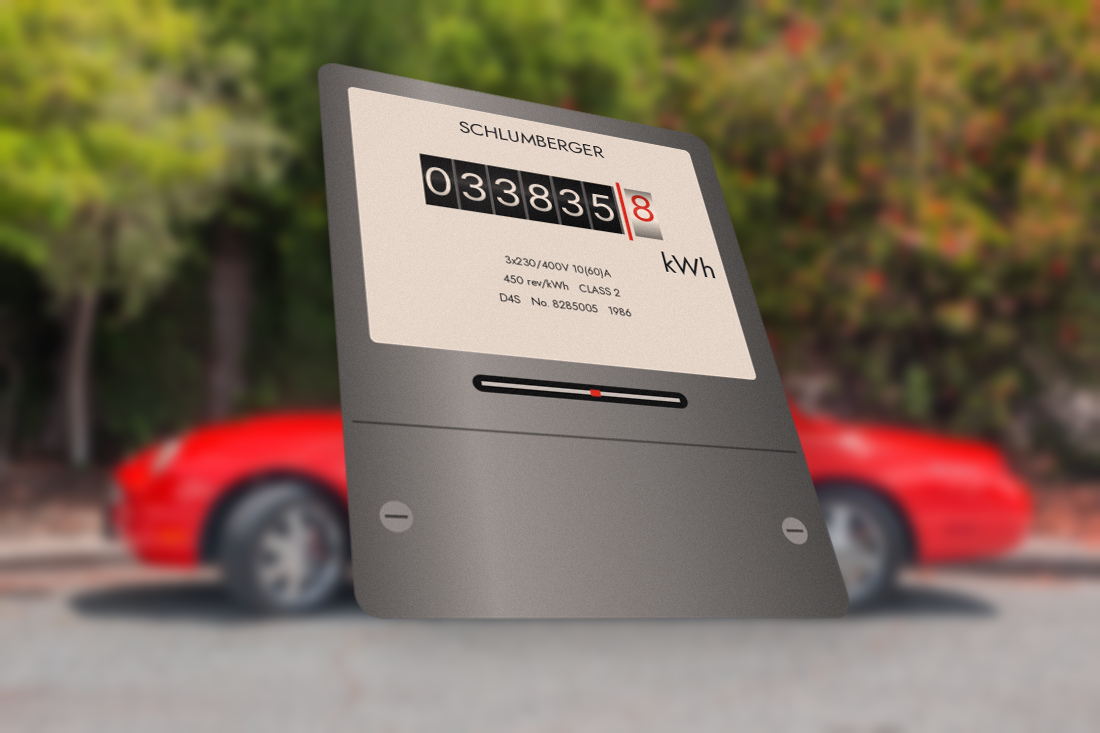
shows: 33835.8 kWh
